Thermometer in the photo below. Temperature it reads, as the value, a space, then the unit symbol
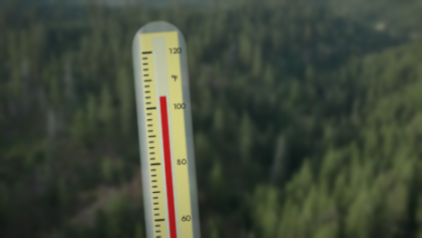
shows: 104 °F
